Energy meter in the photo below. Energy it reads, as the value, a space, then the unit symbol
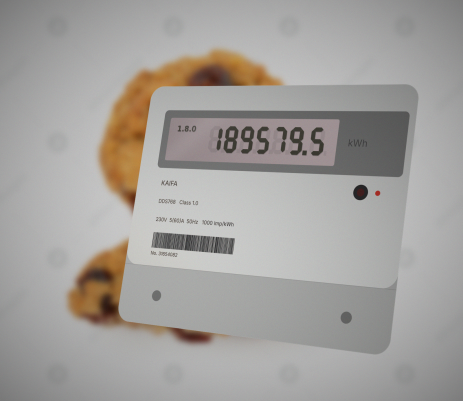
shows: 189579.5 kWh
